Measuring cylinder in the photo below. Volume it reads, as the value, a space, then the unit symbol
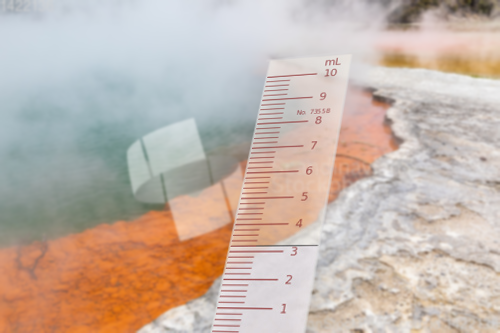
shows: 3.2 mL
